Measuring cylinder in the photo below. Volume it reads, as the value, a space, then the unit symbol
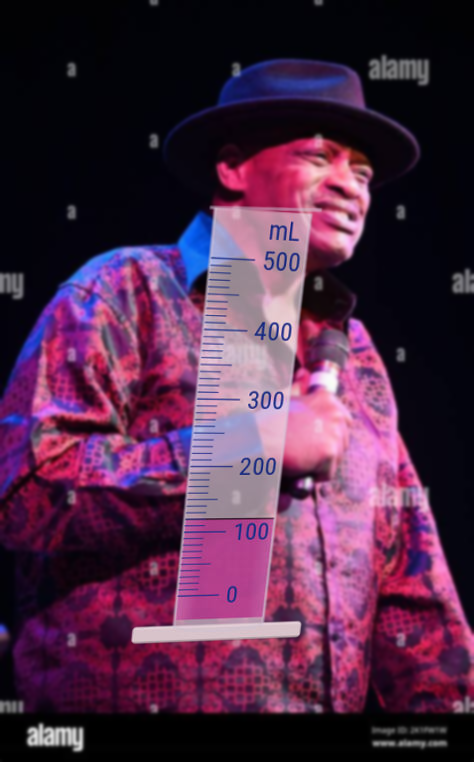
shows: 120 mL
